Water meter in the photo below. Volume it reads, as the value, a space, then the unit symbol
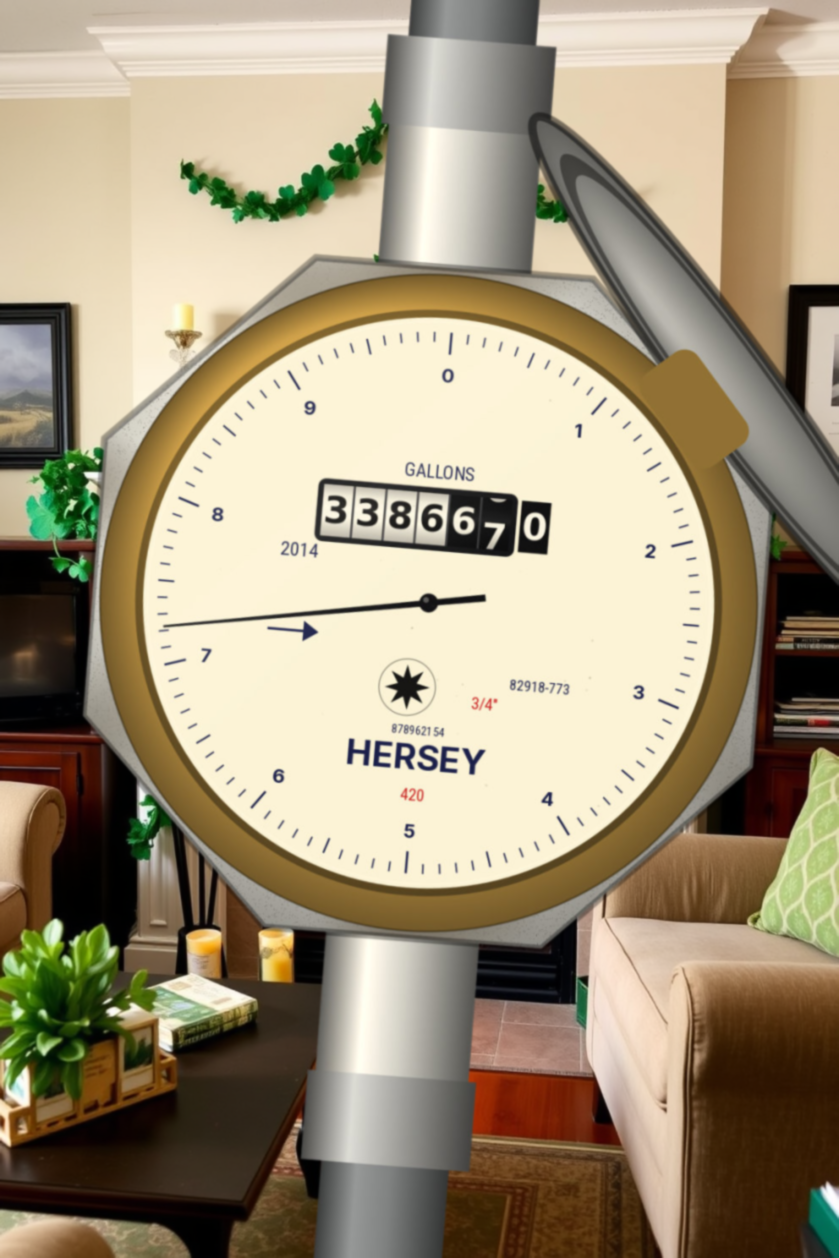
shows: 3386667.2 gal
